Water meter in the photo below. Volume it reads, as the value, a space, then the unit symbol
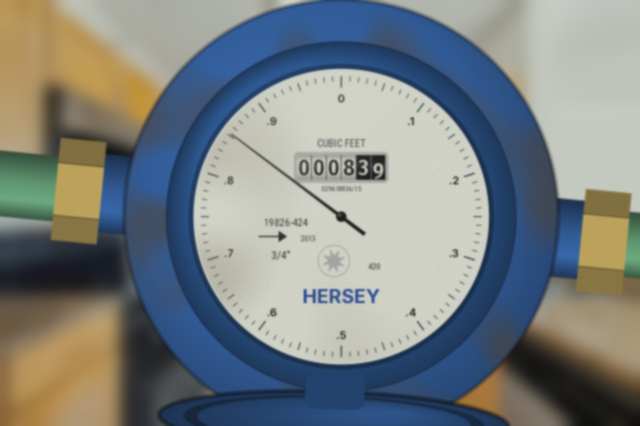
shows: 838.85 ft³
